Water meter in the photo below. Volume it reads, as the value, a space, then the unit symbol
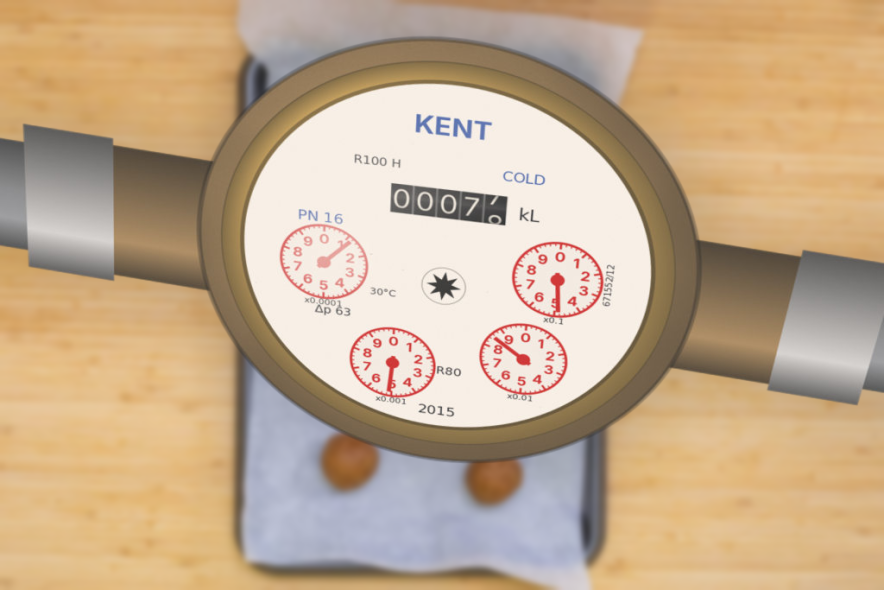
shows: 77.4851 kL
